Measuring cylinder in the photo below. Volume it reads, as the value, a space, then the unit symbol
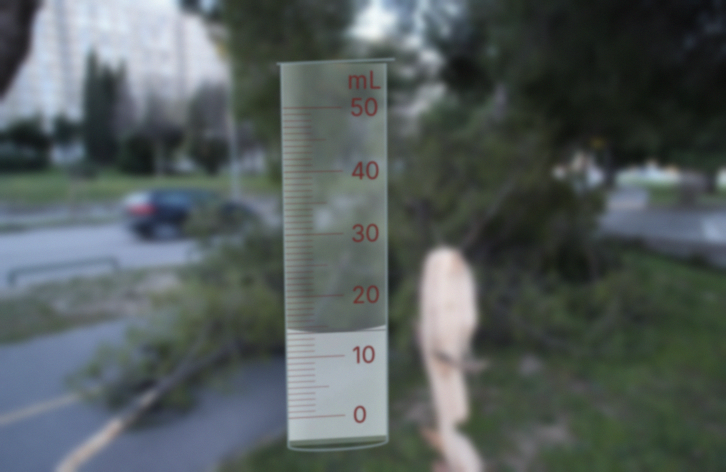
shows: 14 mL
